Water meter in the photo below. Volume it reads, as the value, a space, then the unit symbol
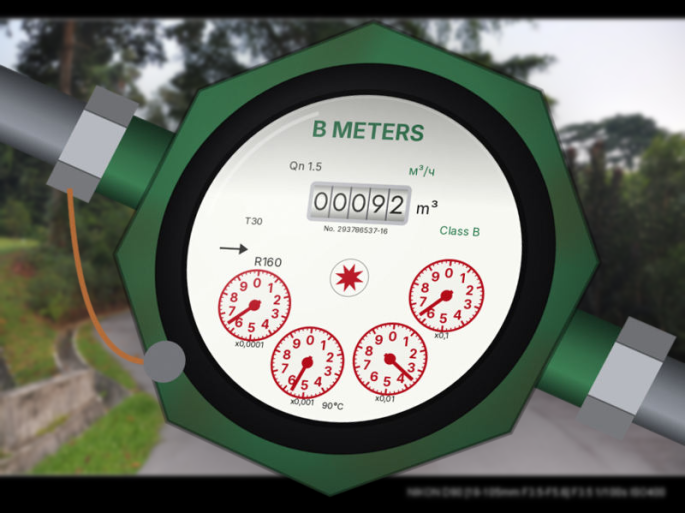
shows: 92.6356 m³
